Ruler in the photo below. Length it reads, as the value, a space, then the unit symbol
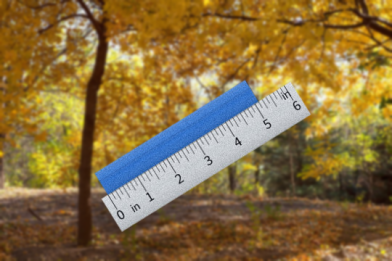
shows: 5.125 in
